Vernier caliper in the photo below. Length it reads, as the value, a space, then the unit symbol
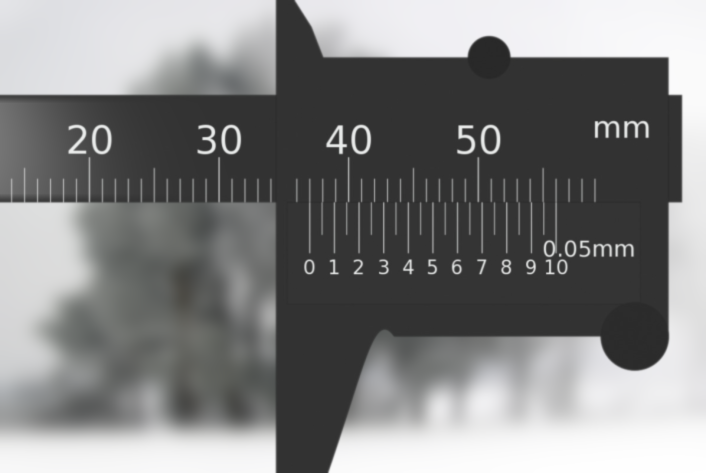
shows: 37.0 mm
